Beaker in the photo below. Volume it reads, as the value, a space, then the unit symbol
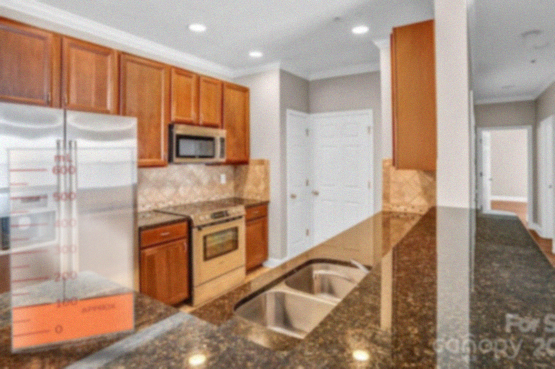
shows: 100 mL
